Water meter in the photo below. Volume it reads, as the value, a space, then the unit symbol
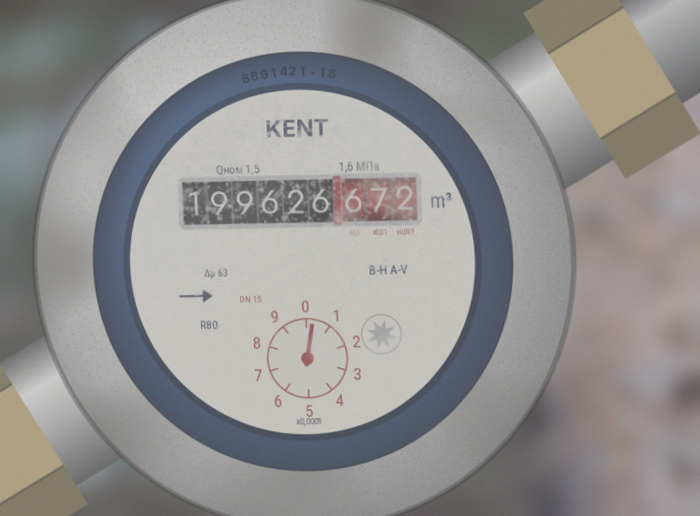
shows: 199626.6720 m³
